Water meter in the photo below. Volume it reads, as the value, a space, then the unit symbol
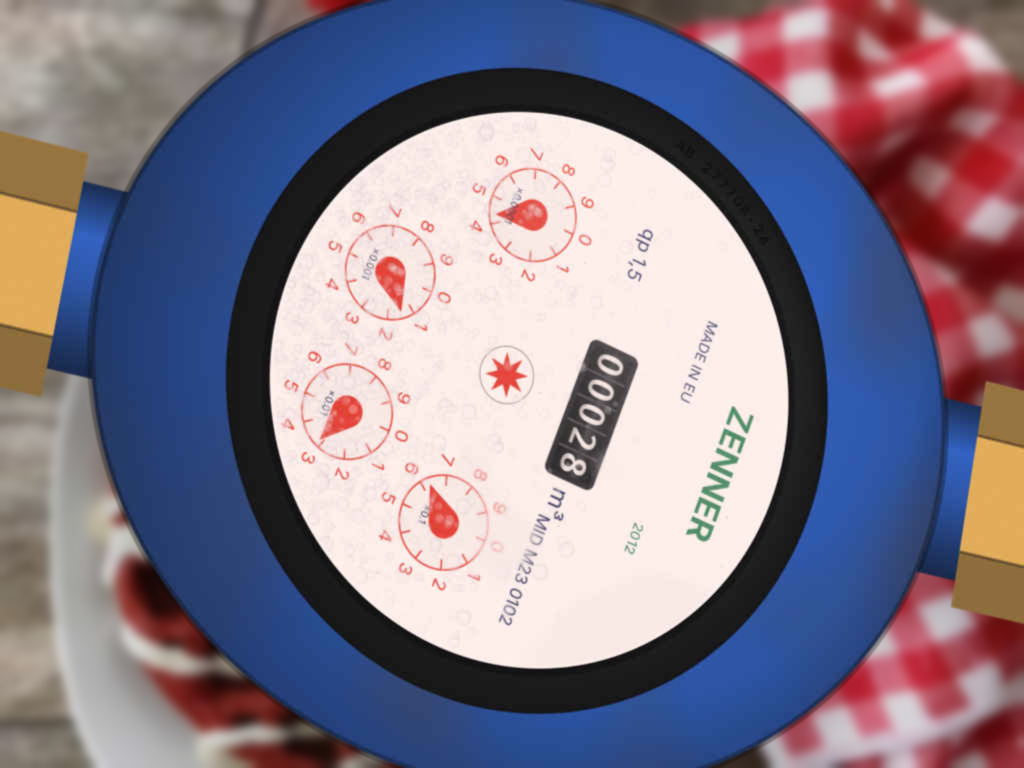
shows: 28.6314 m³
